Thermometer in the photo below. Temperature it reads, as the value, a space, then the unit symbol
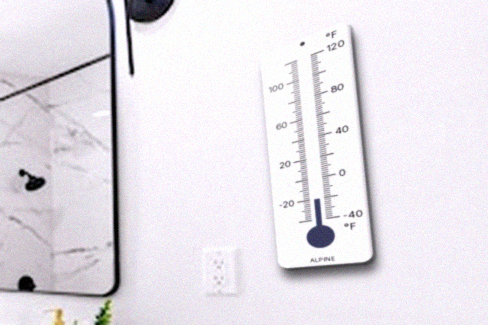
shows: -20 °F
